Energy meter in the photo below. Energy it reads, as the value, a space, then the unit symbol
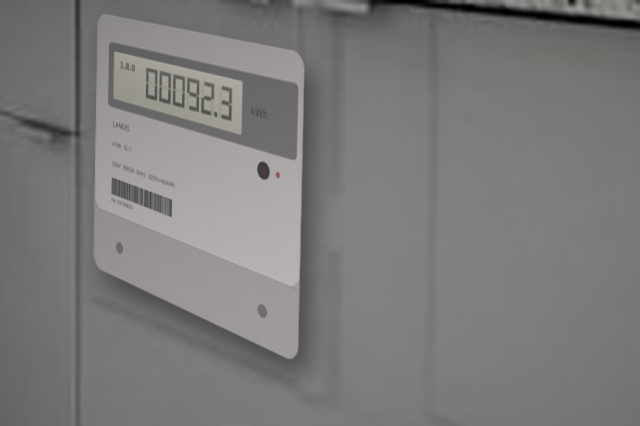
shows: 92.3 kWh
